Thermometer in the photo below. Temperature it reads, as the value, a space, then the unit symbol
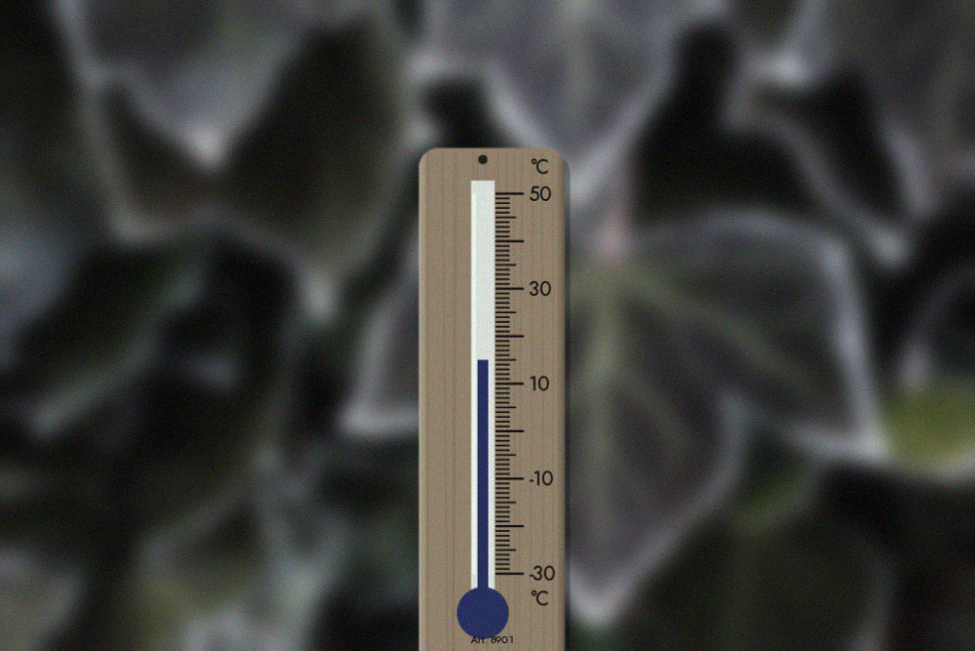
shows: 15 °C
